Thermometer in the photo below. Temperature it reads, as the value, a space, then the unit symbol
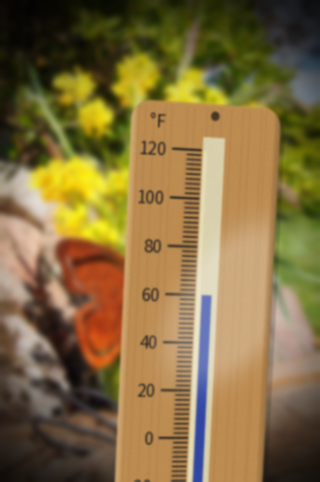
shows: 60 °F
